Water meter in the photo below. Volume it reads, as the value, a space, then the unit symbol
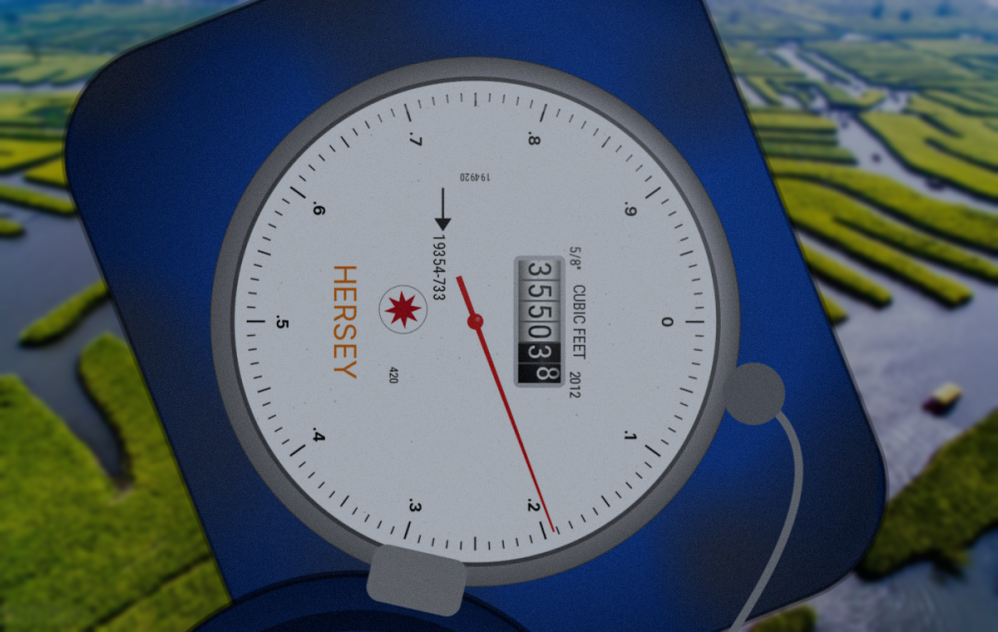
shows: 355038.19 ft³
